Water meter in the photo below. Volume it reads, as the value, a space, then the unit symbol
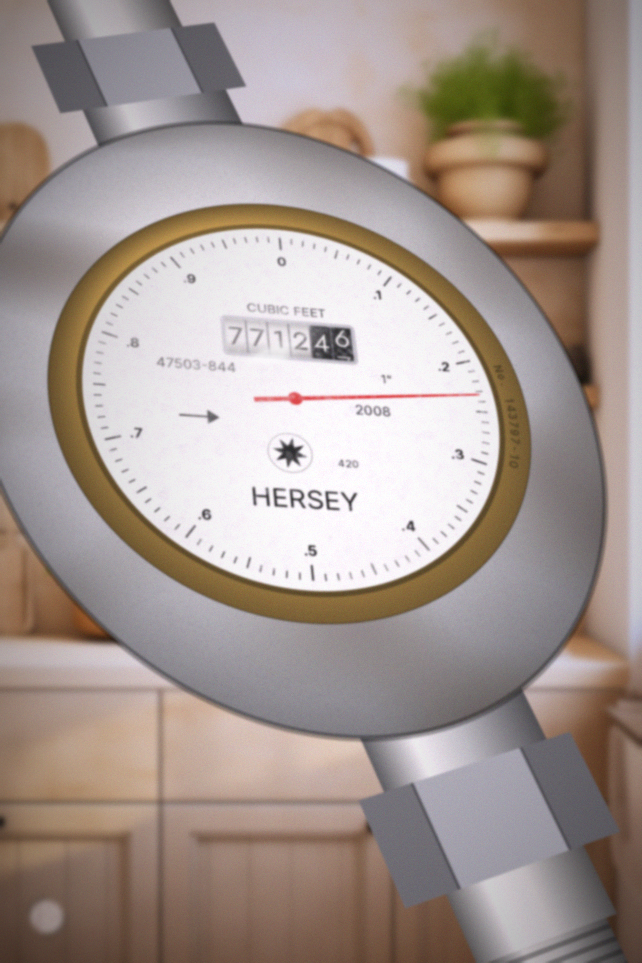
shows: 771246.23 ft³
